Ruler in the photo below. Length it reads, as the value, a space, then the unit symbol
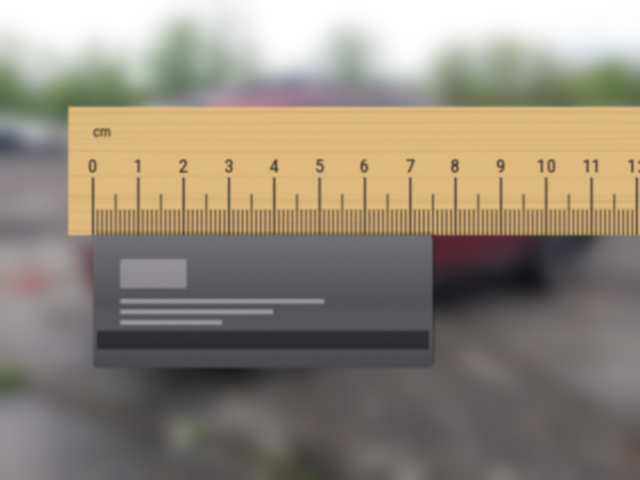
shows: 7.5 cm
